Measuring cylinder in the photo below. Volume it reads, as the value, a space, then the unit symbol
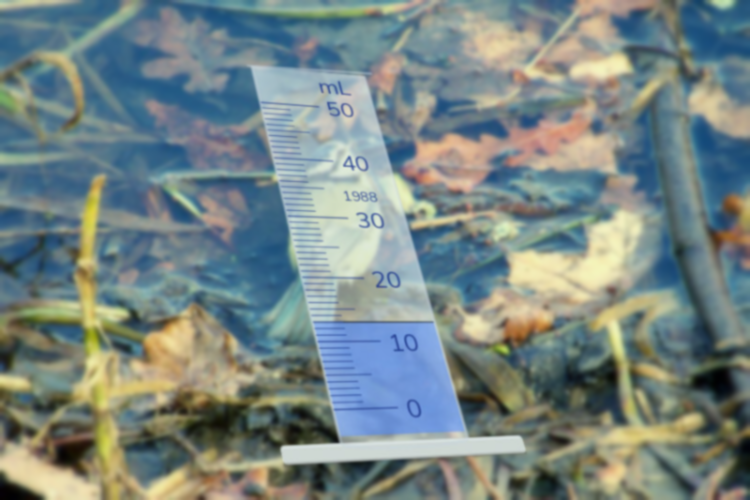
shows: 13 mL
